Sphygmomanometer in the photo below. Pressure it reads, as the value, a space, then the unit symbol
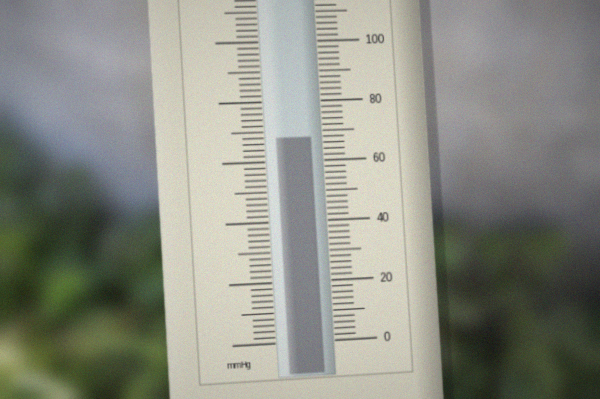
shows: 68 mmHg
